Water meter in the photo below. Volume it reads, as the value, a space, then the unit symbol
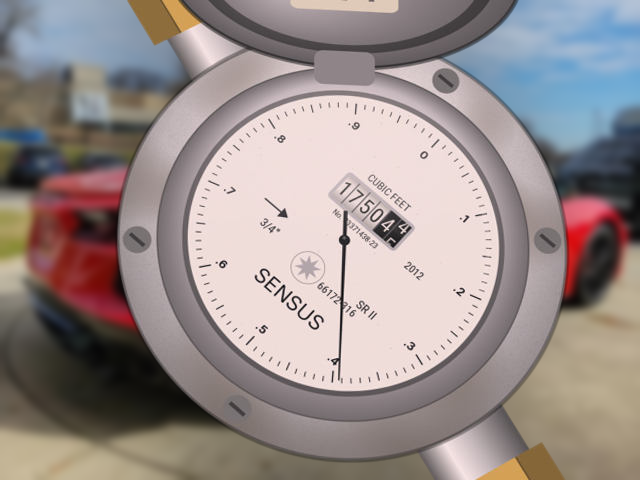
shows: 175044.39 ft³
